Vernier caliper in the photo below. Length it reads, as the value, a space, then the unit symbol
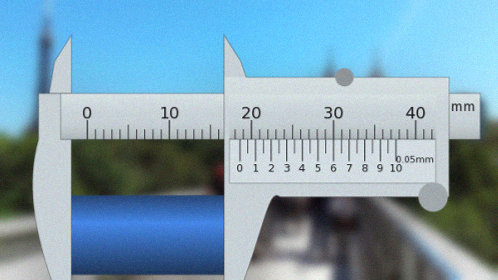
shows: 18.6 mm
